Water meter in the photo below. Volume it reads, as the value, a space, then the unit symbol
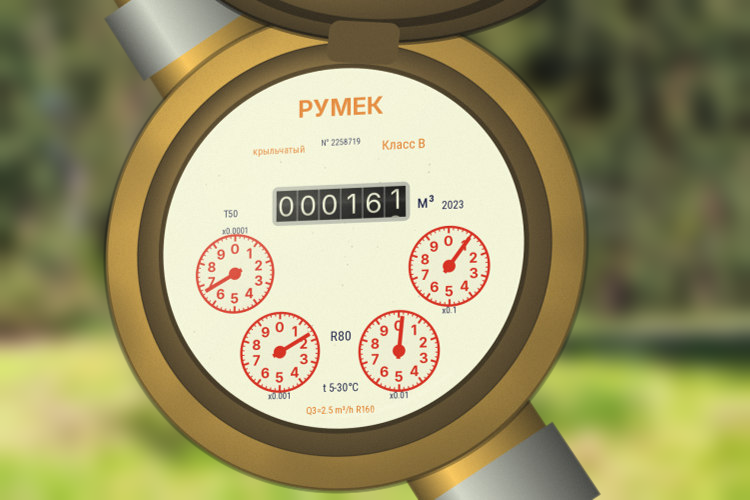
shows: 161.1016 m³
